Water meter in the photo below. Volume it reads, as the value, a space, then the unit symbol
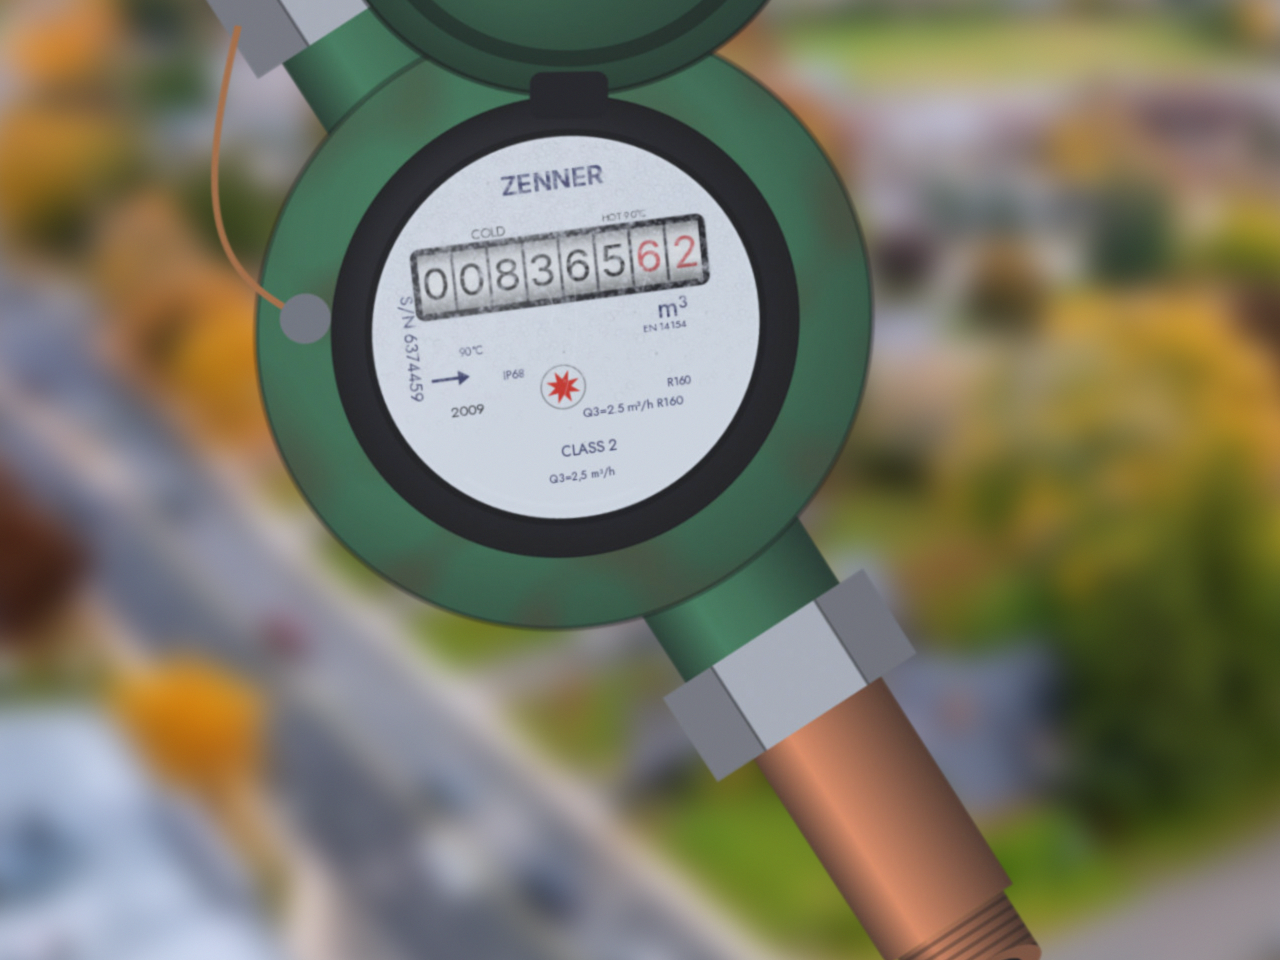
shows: 8365.62 m³
